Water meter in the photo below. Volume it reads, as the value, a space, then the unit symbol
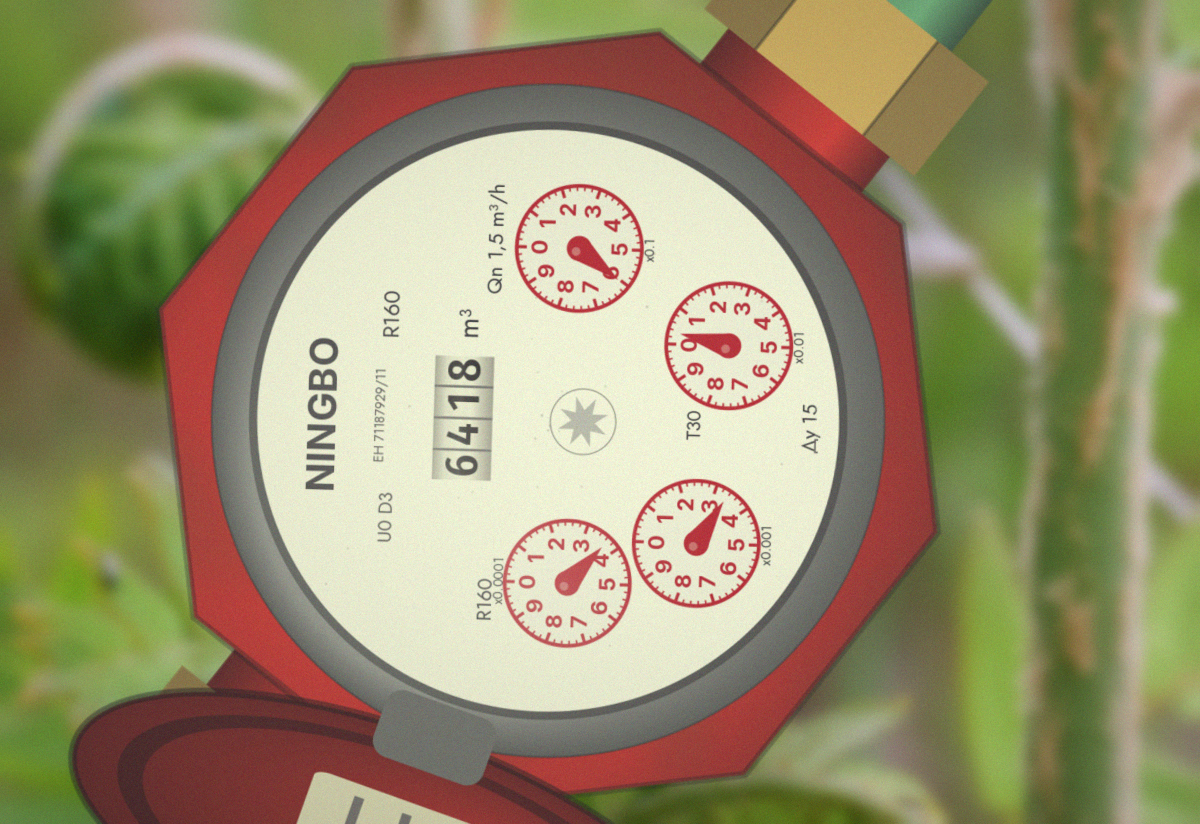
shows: 6418.6033 m³
